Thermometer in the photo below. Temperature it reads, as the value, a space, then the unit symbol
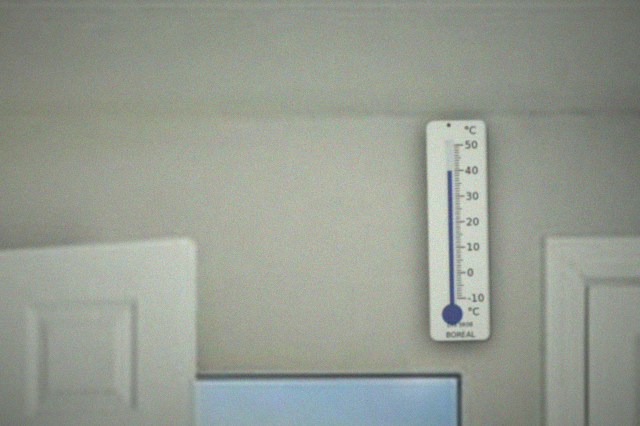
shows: 40 °C
